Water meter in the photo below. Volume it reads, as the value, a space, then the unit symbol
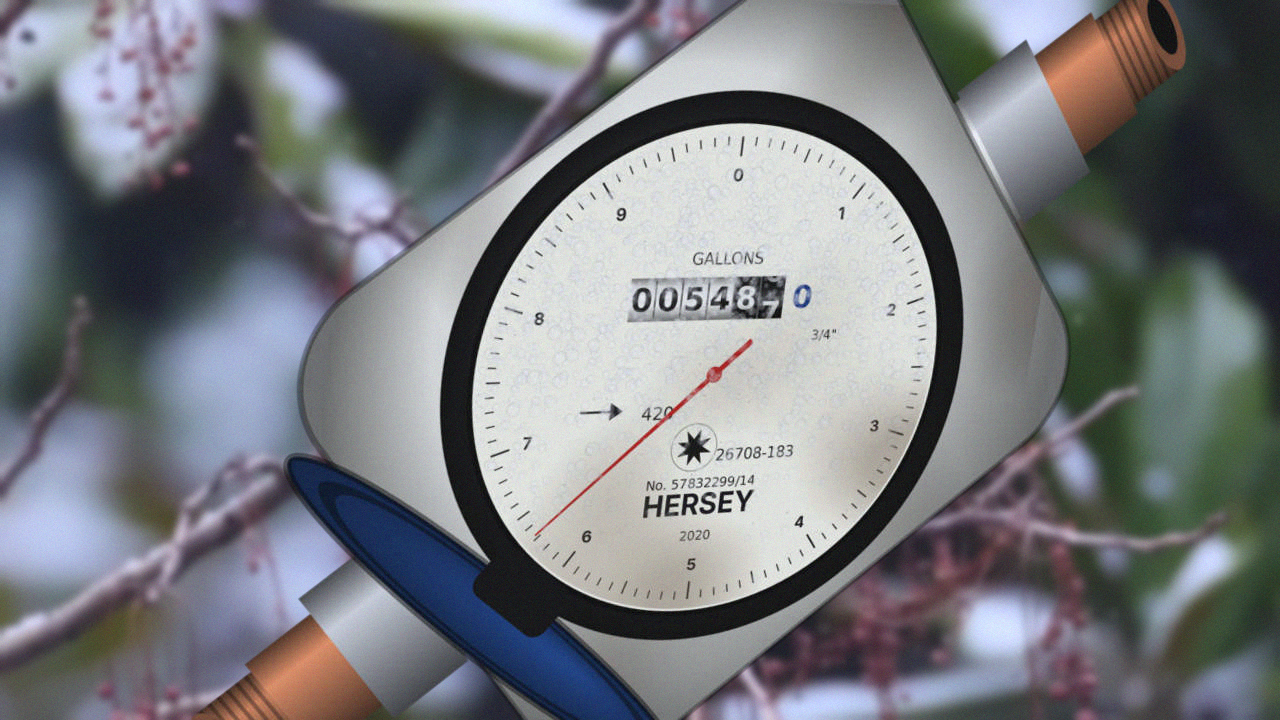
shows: 54866.3 gal
